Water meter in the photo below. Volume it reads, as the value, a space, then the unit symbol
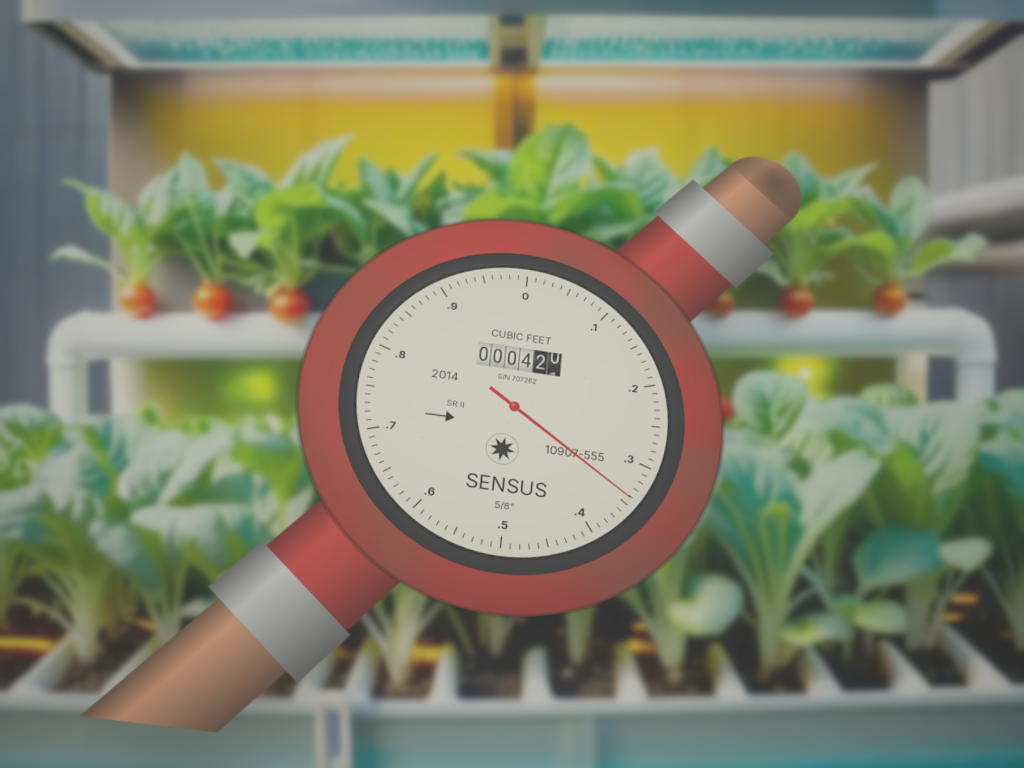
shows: 420.34 ft³
